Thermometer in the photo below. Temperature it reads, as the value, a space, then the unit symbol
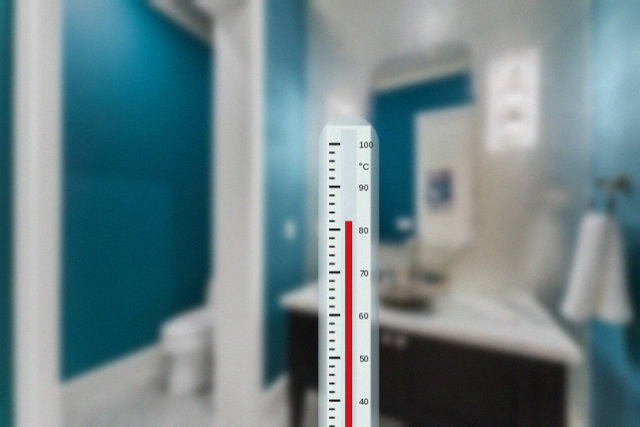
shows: 82 °C
